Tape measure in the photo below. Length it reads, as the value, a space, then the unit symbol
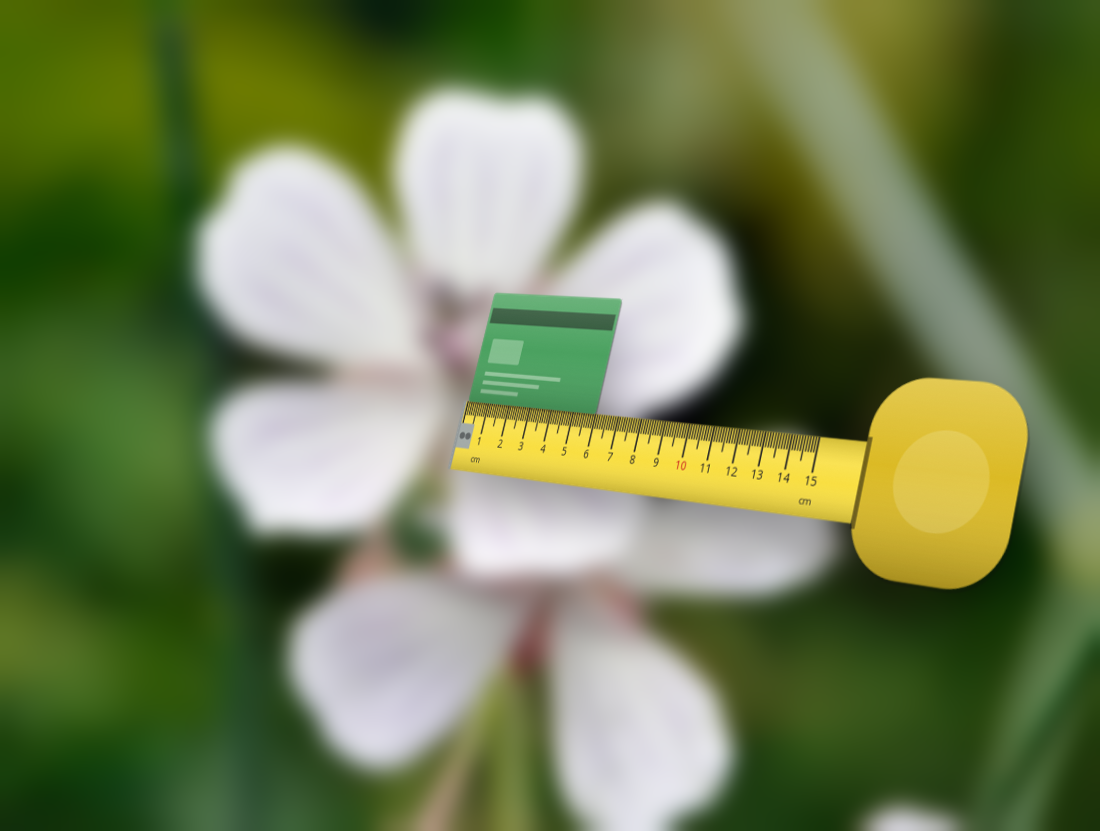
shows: 6 cm
